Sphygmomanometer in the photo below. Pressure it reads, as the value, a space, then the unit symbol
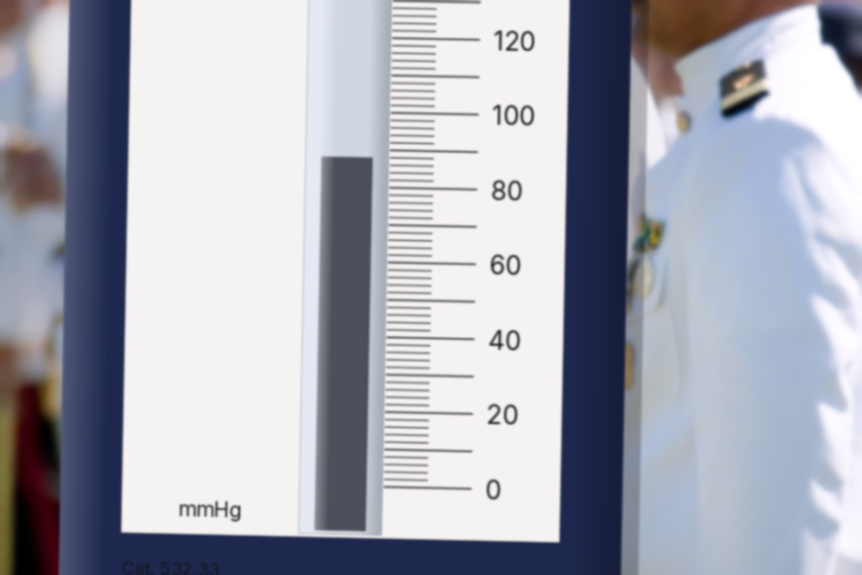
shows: 88 mmHg
